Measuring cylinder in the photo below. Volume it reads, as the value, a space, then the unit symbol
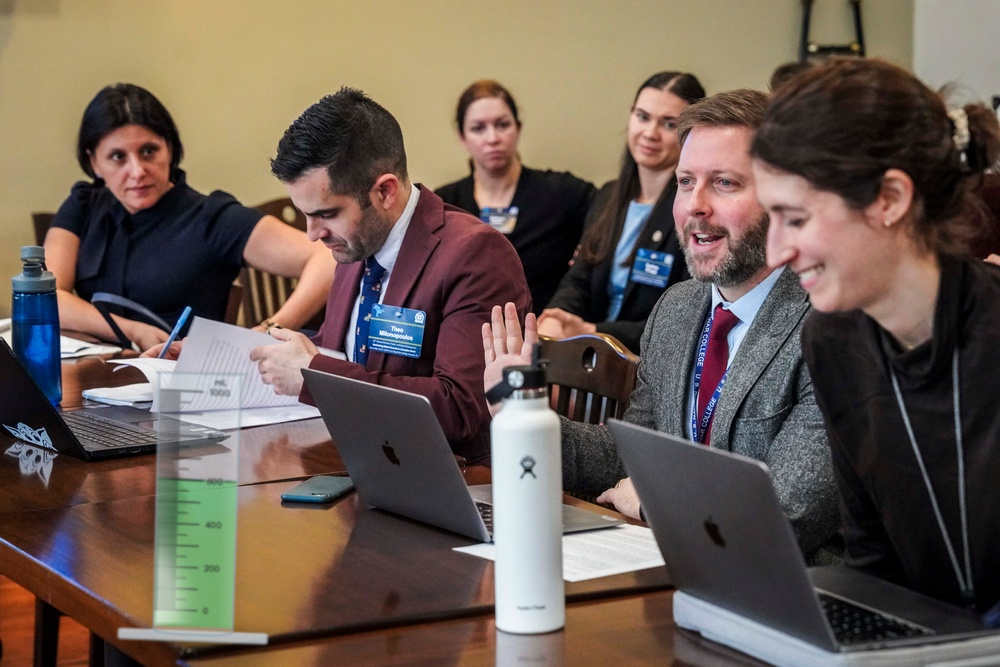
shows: 600 mL
